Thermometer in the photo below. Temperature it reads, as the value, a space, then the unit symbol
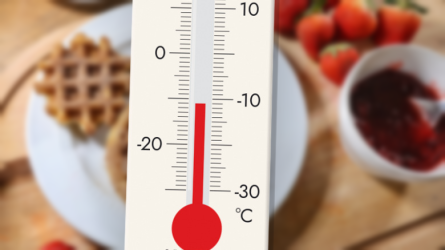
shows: -11 °C
